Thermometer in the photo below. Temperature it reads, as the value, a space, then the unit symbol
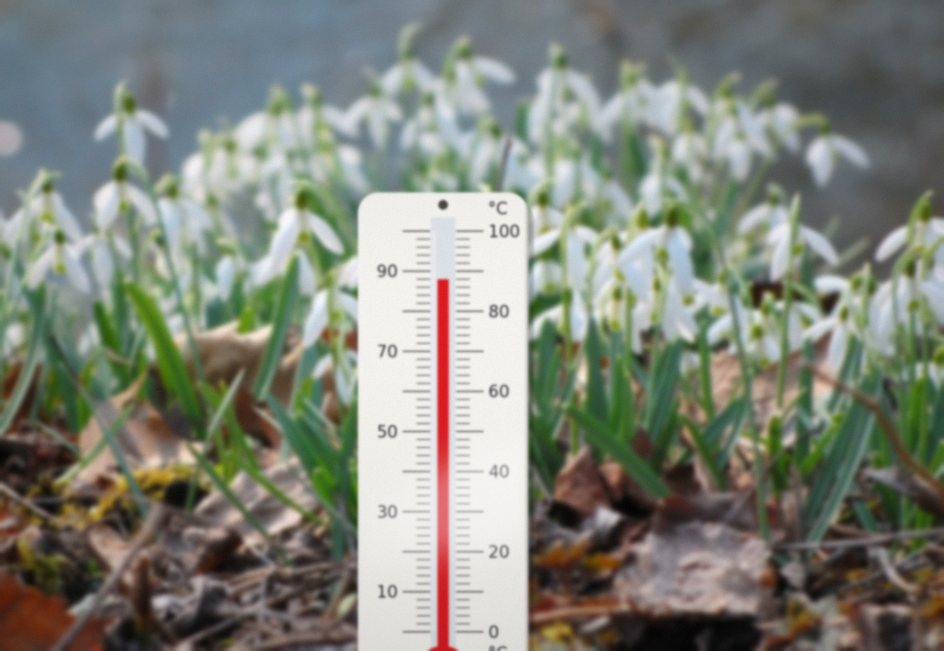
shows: 88 °C
